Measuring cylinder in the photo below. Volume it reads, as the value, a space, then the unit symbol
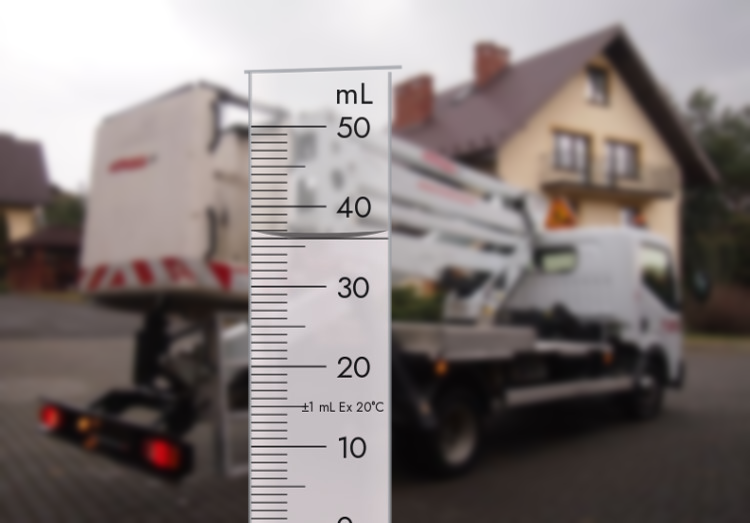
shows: 36 mL
